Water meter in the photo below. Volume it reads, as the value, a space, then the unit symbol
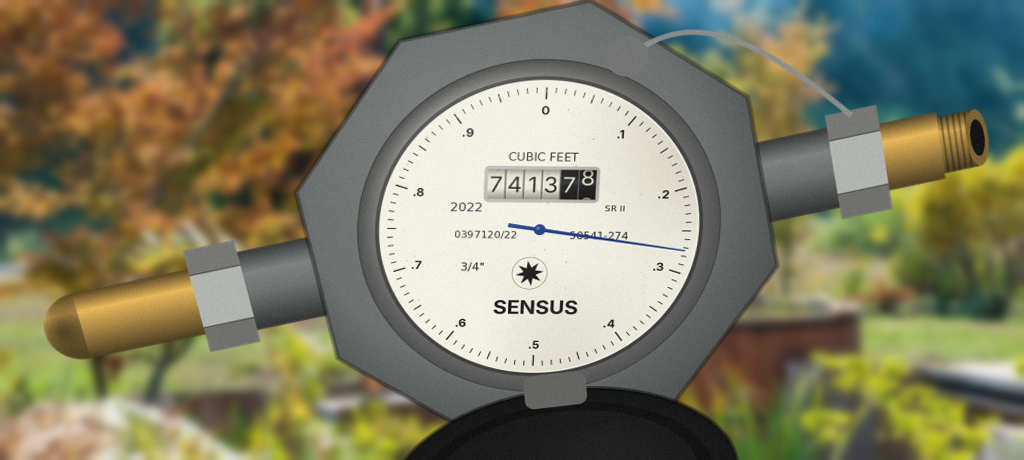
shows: 741378.27 ft³
